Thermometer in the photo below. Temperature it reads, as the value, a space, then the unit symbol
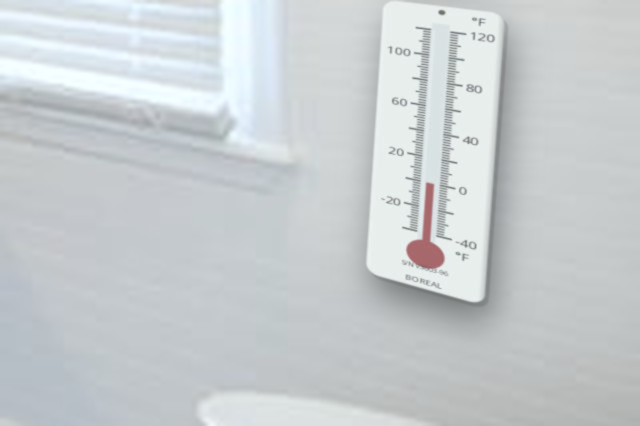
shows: 0 °F
